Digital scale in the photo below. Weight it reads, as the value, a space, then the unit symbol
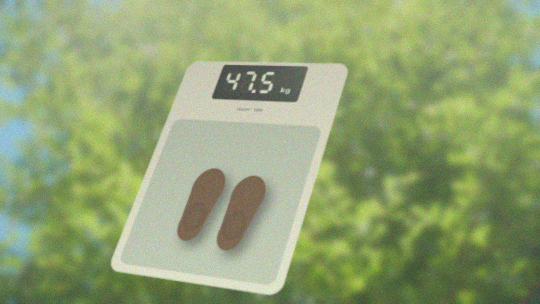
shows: 47.5 kg
